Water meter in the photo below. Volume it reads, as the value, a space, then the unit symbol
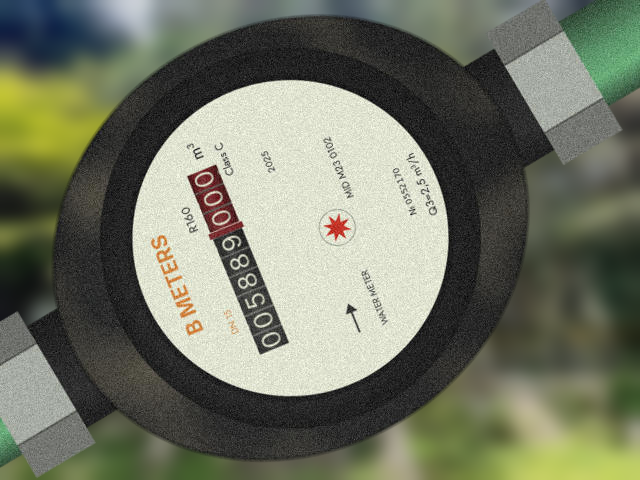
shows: 5889.000 m³
